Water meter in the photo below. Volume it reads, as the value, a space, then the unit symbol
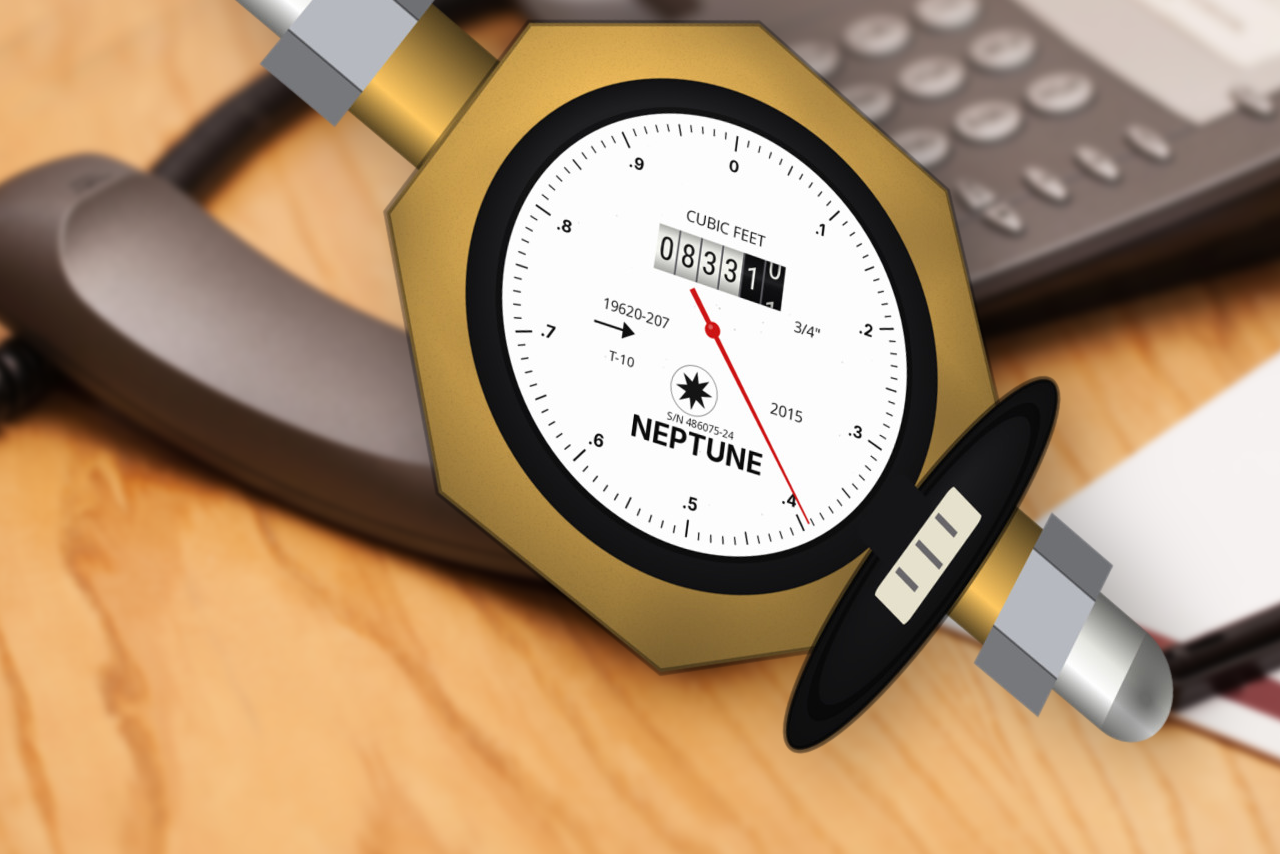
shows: 83310.39 ft³
